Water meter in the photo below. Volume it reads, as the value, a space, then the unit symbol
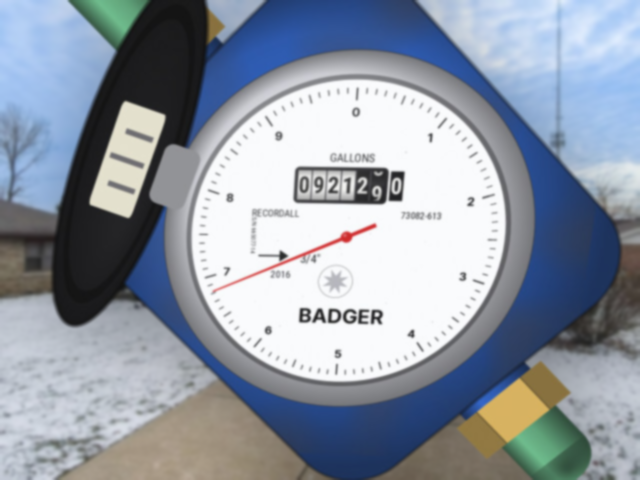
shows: 921286.8 gal
